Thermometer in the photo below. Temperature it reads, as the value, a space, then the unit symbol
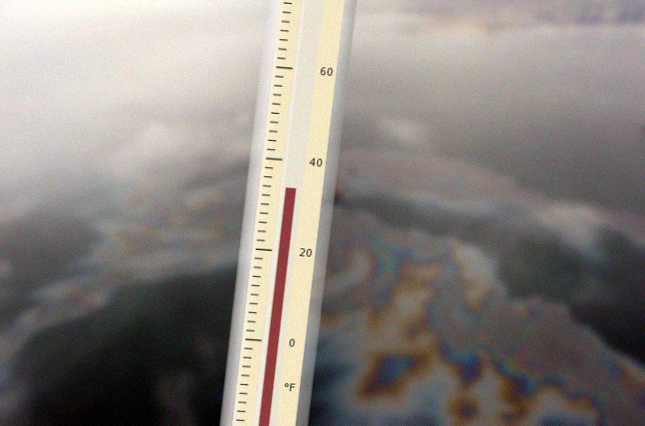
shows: 34 °F
